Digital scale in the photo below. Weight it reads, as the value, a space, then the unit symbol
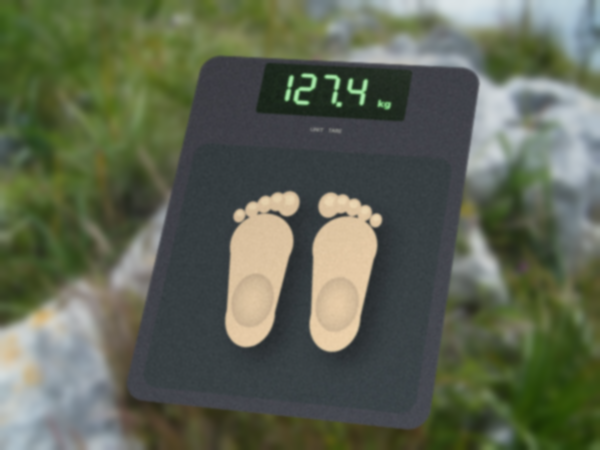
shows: 127.4 kg
